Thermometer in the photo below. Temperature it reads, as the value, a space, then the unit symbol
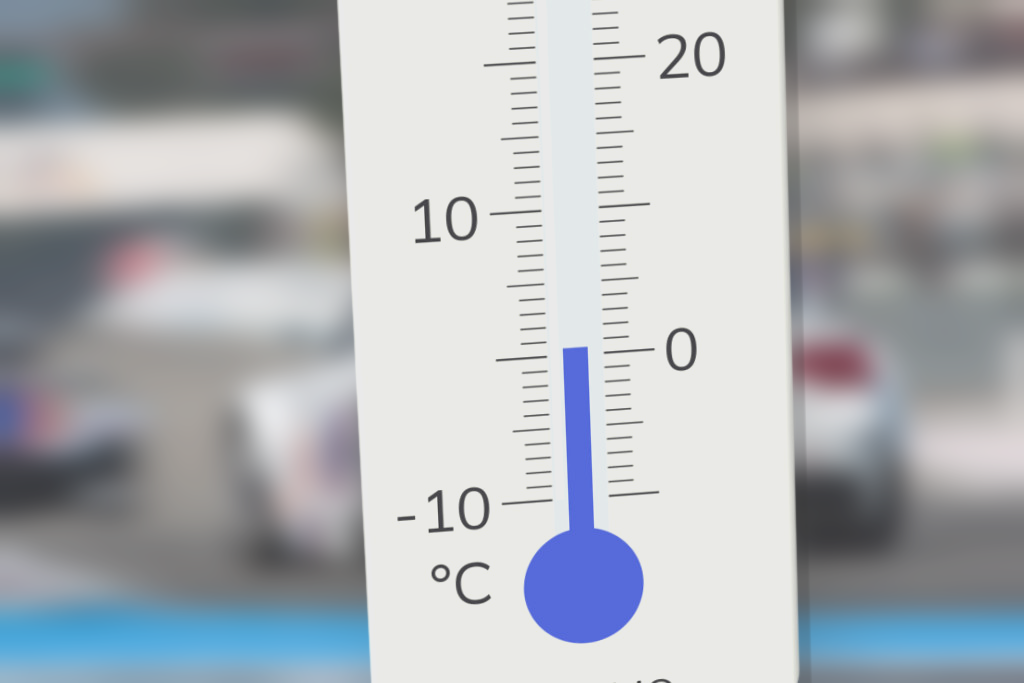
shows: 0.5 °C
